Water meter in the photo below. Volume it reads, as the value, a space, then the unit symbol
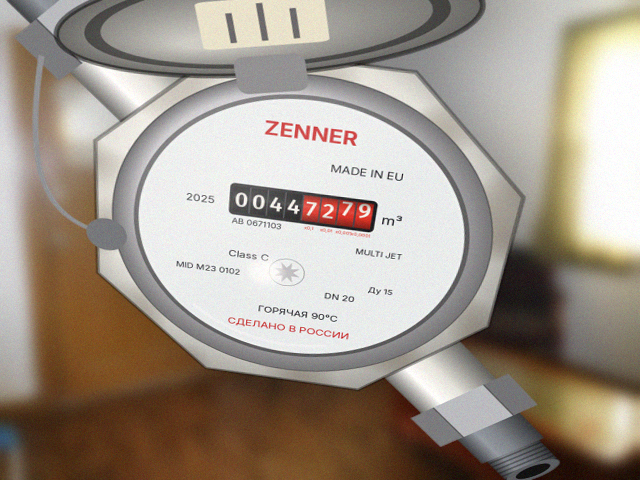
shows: 44.7279 m³
